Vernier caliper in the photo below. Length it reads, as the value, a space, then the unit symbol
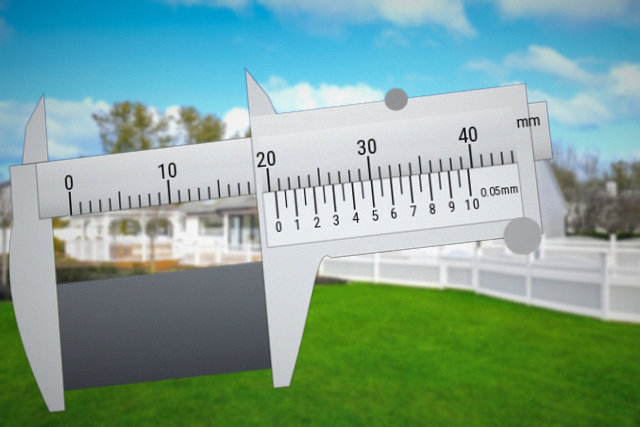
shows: 20.6 mm
